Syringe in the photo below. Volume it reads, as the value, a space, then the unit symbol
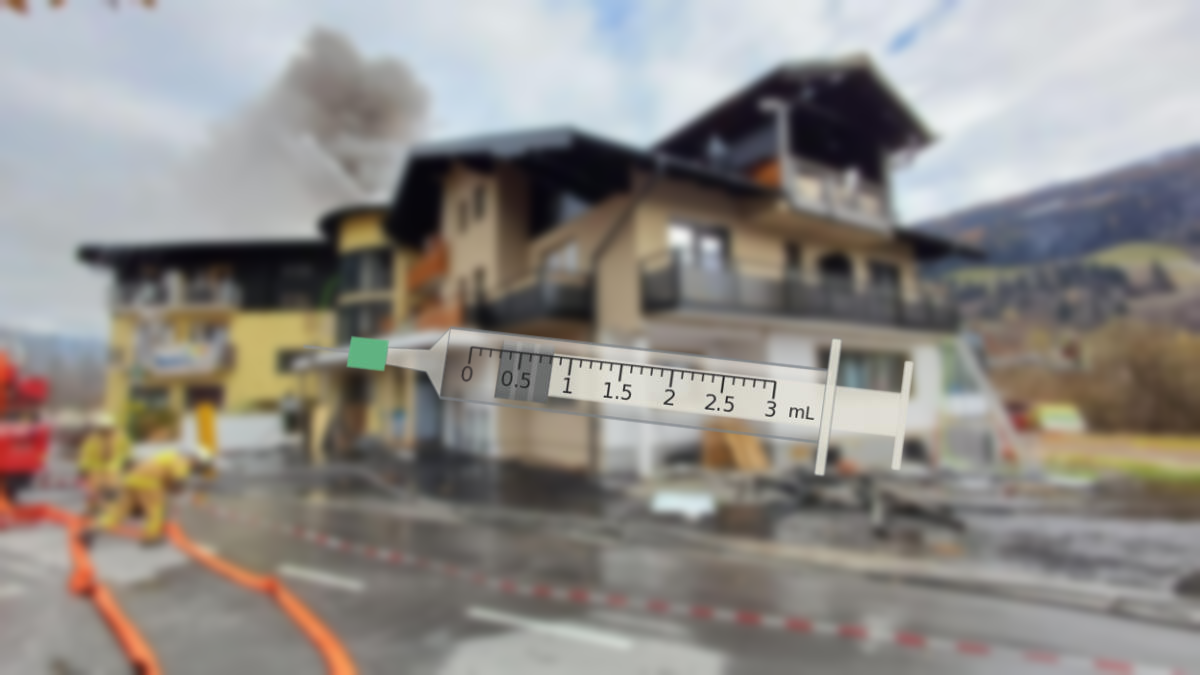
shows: 0.3 mL
